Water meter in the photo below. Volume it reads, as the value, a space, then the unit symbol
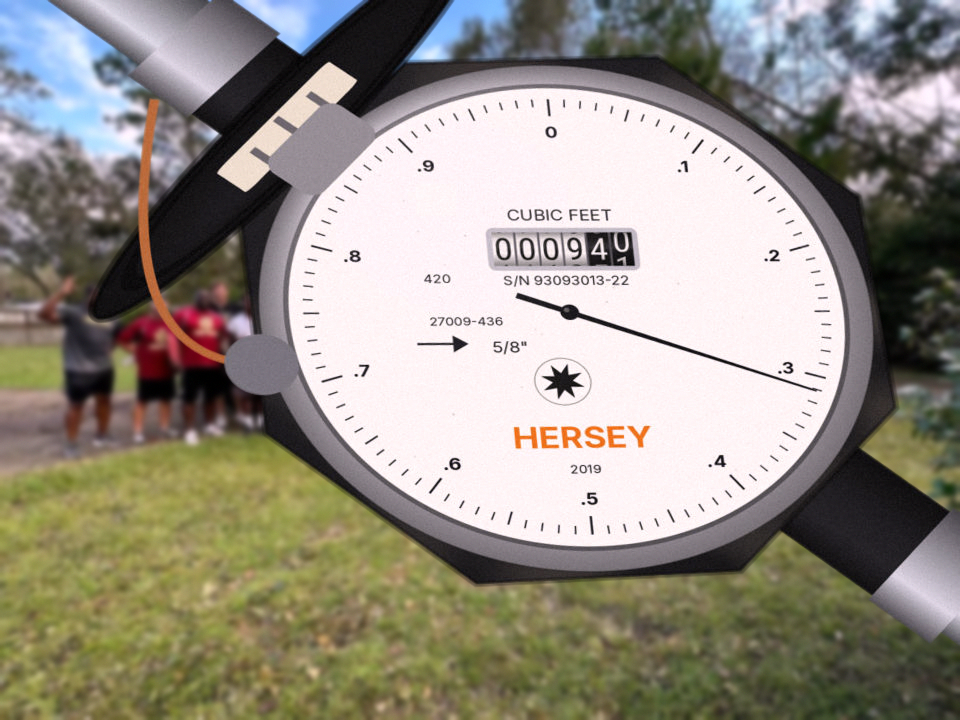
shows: 940.31 ft³
